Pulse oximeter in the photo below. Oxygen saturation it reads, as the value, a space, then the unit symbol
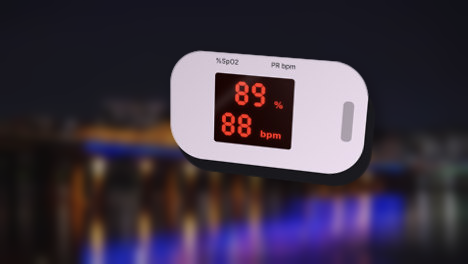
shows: 89 %
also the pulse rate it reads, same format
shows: 88 bpm
